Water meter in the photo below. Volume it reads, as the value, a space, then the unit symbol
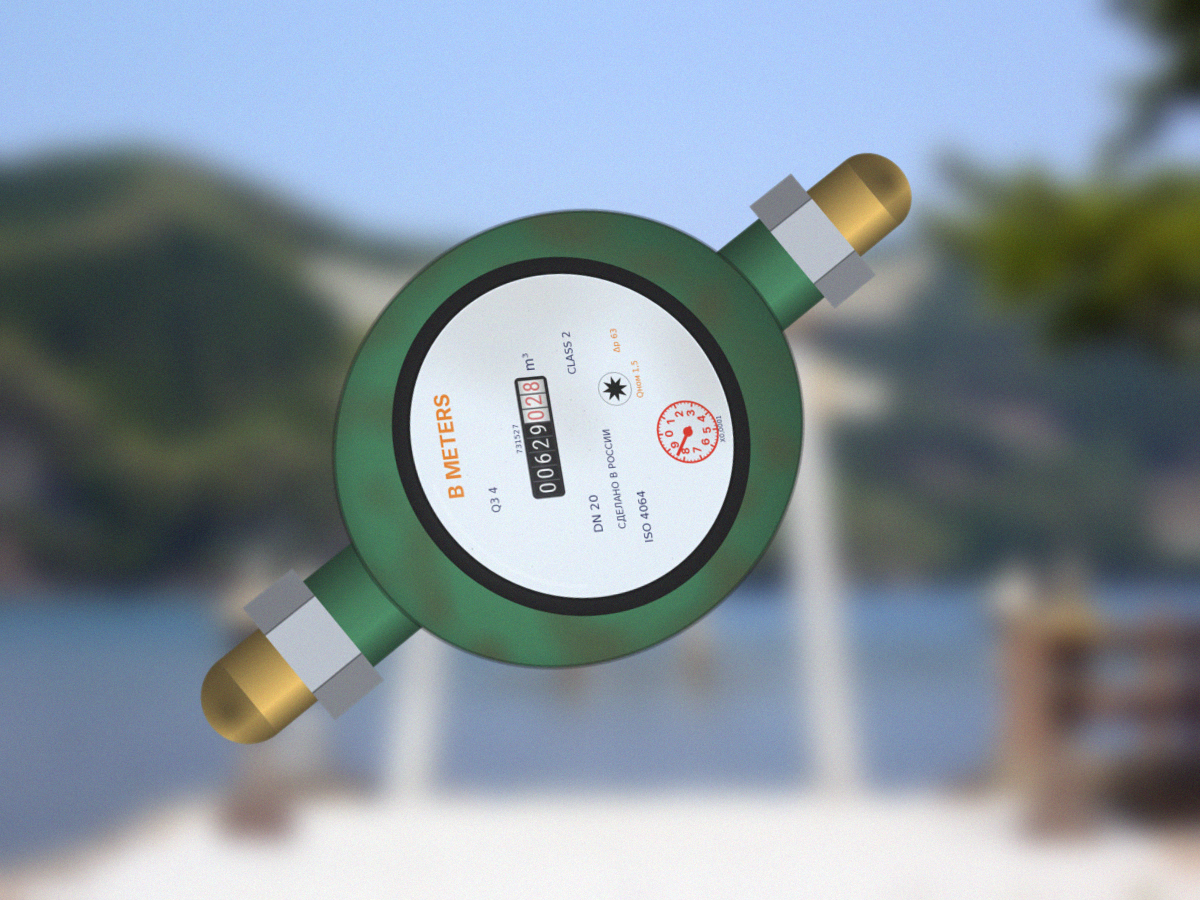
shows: 629.0288 m³
